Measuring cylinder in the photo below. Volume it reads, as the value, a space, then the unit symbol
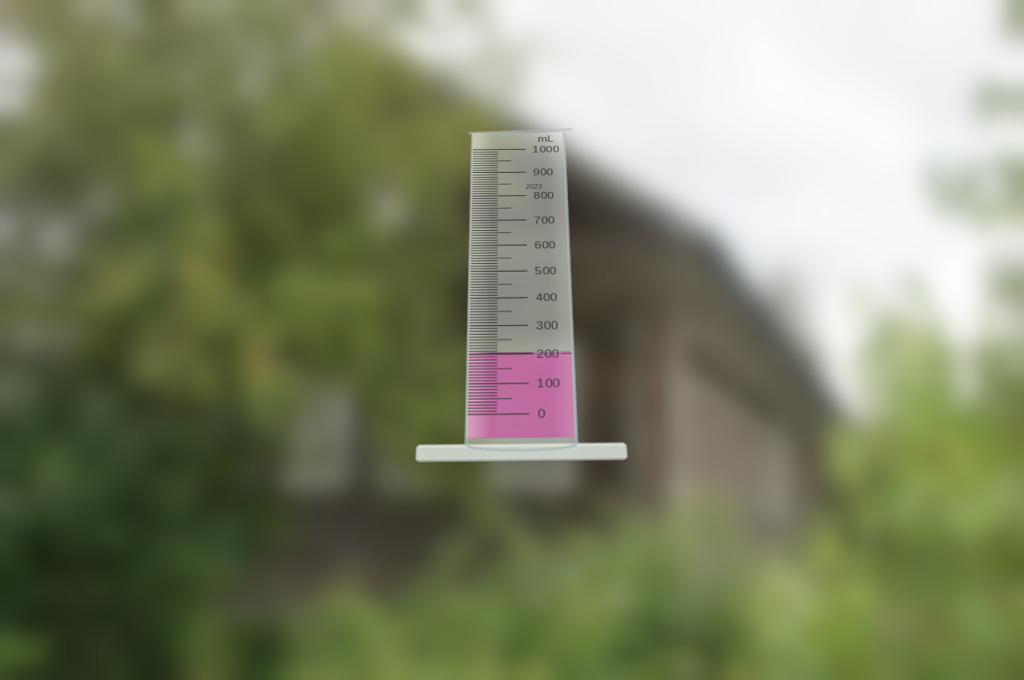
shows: 200 mL
